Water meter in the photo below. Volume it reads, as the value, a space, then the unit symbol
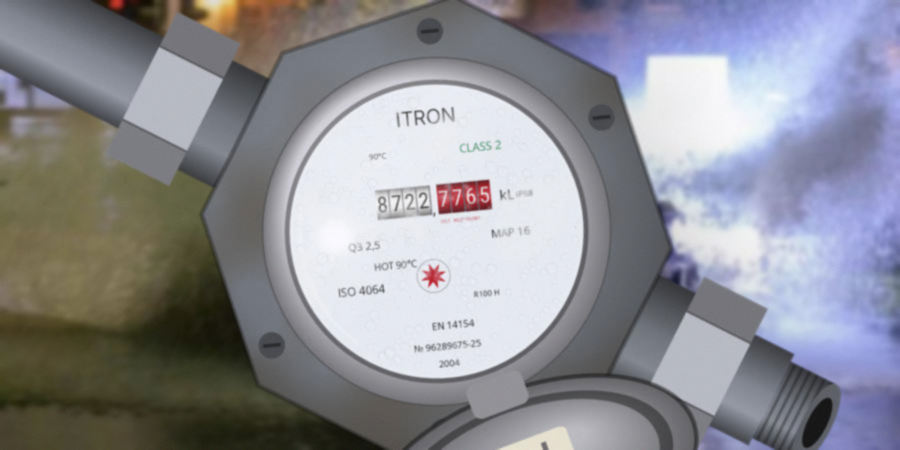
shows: 8722.7765 kL
